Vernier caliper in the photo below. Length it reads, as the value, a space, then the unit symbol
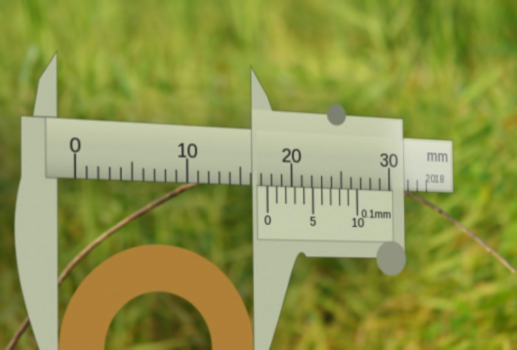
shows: 17.6 mm
